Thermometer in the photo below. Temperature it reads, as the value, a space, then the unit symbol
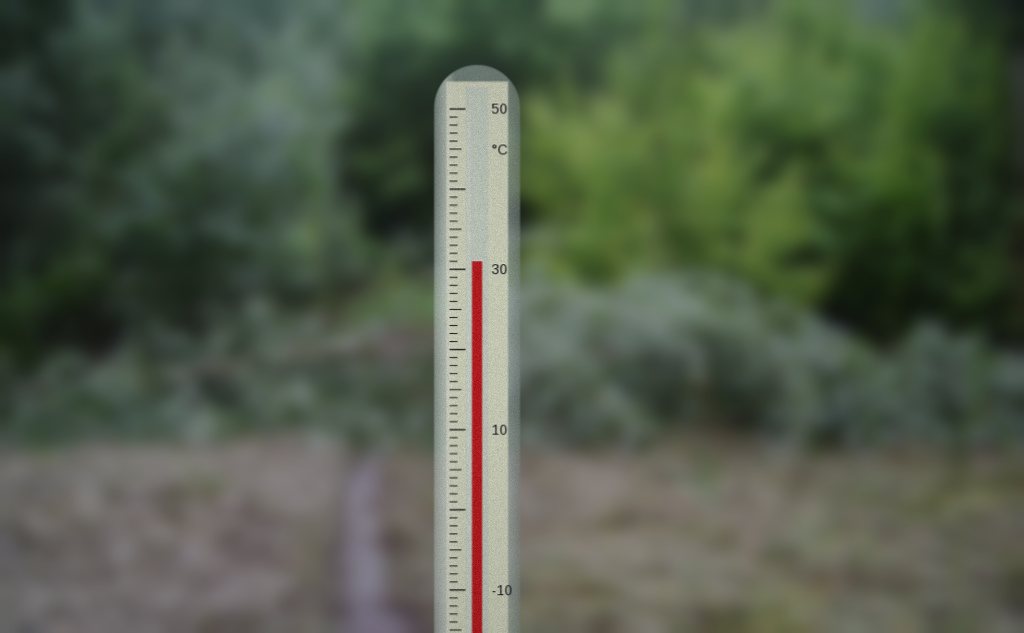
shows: 31 °C
